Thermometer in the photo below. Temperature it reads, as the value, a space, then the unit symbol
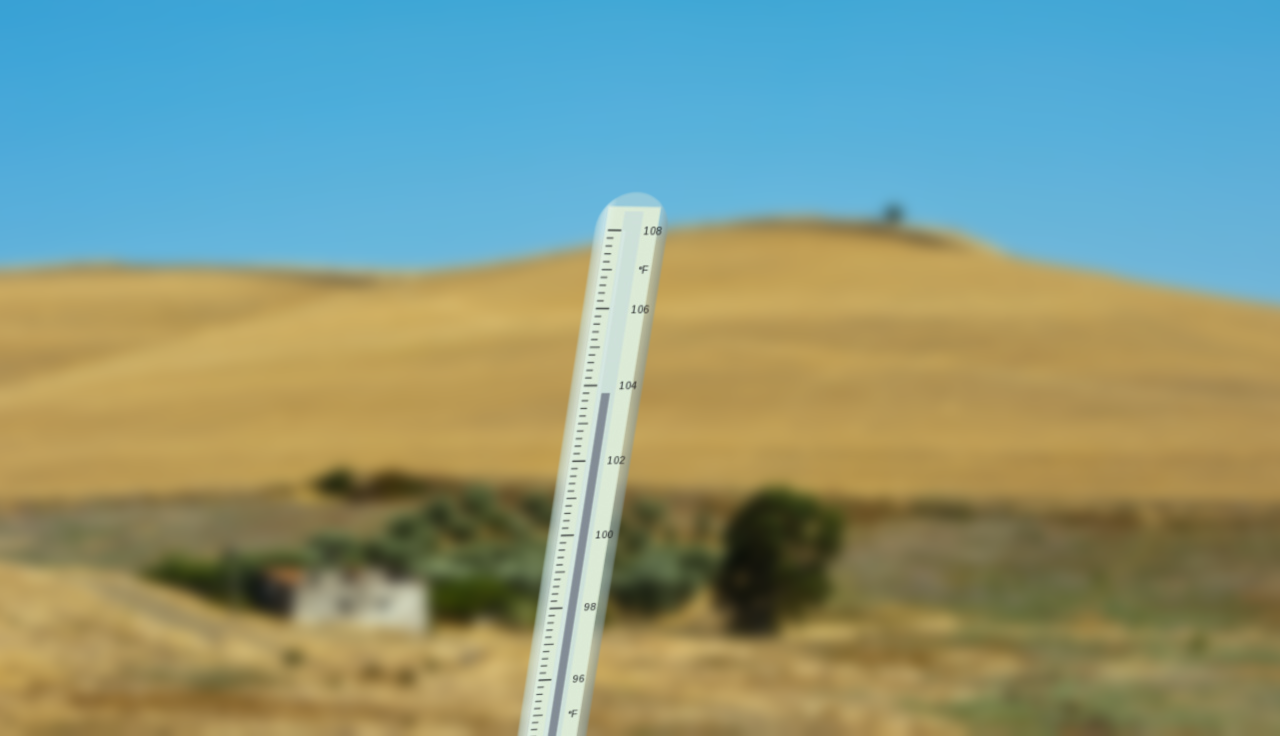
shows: 103.8 °F
